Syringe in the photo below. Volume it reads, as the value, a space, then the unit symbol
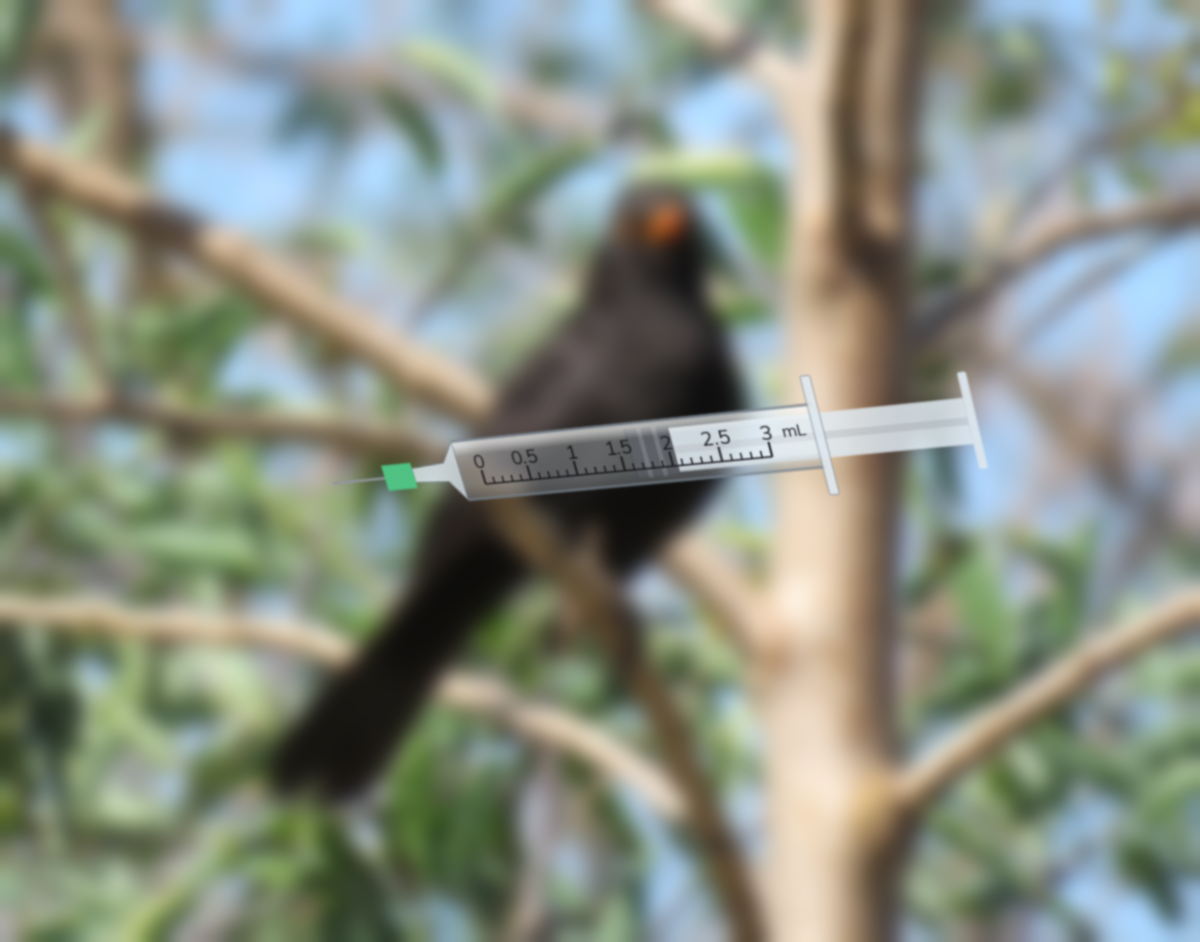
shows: 1.6 mL
